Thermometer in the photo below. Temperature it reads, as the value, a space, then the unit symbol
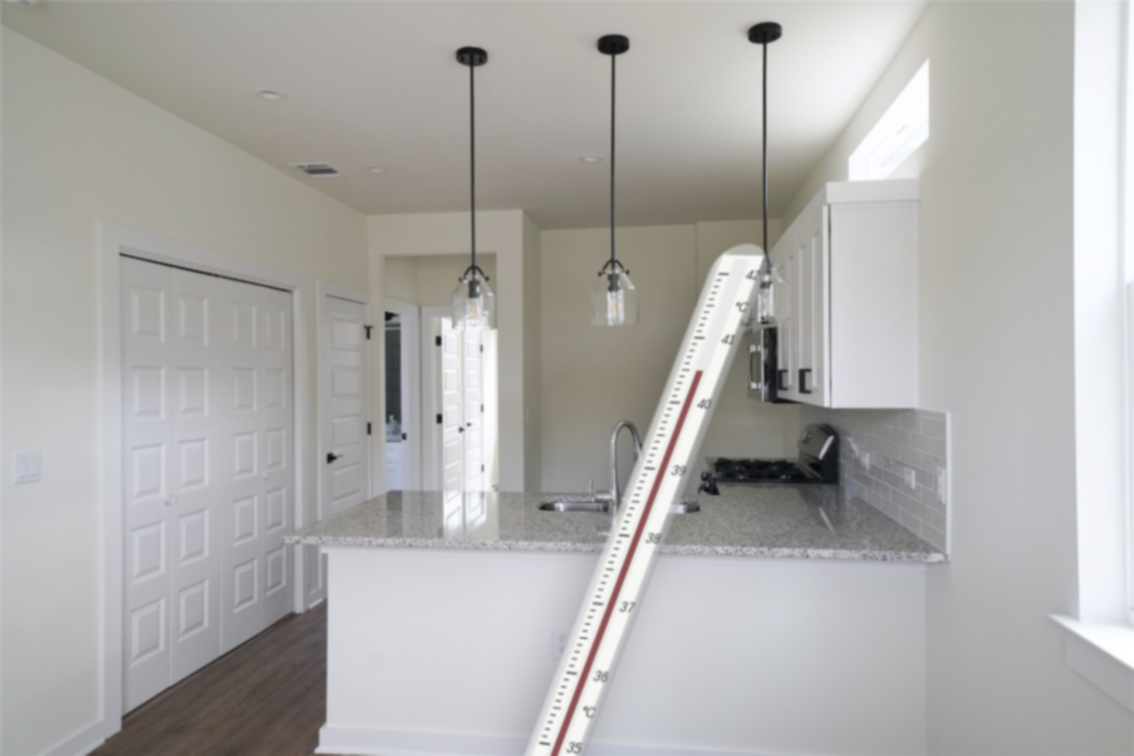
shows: 40.5 °C
